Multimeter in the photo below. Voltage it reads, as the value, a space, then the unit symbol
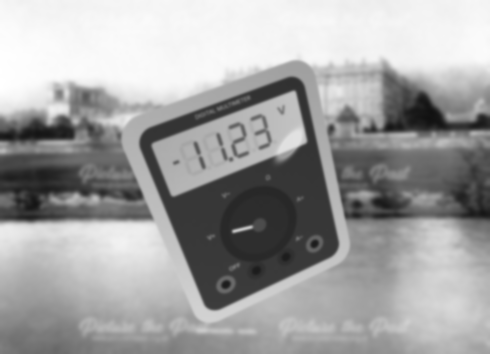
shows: -11.23 V
